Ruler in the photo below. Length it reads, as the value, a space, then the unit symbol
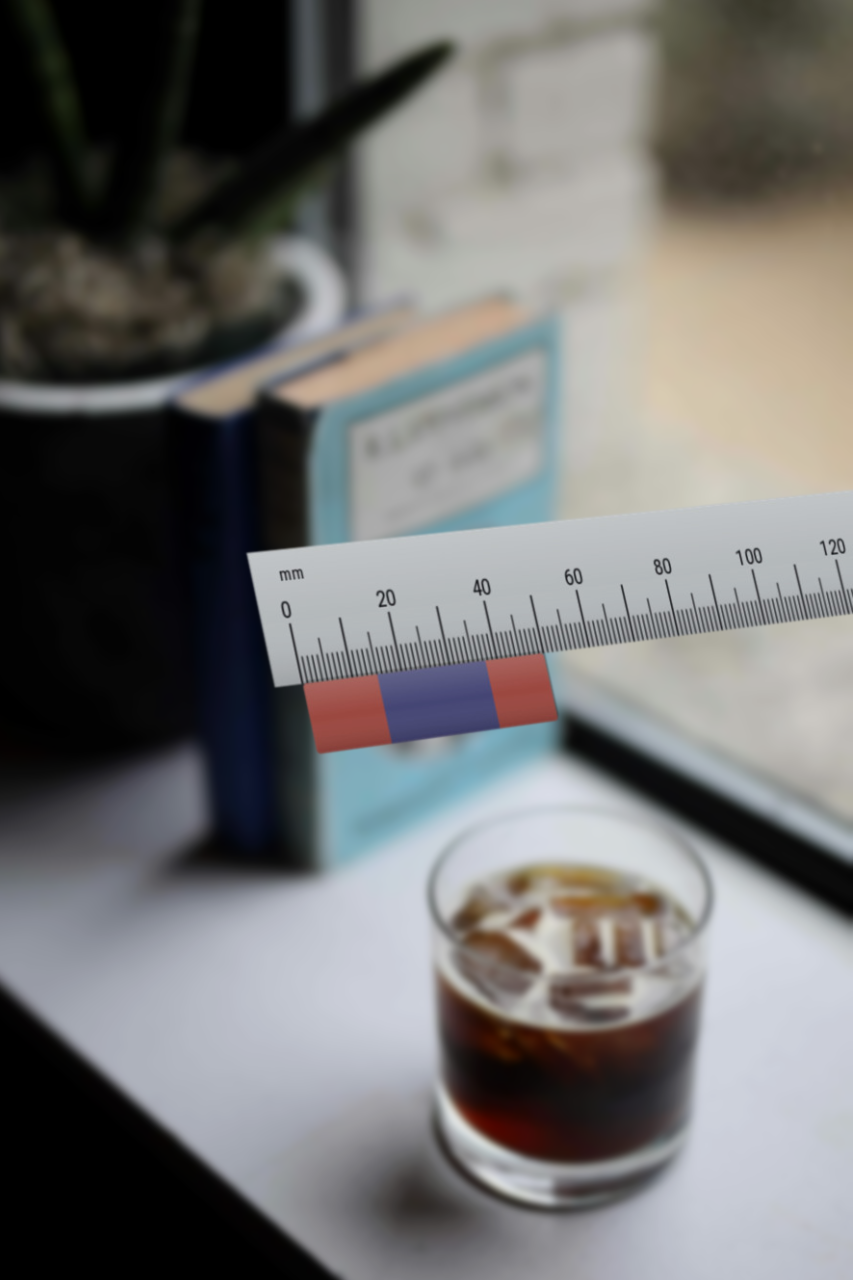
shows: 50 mm
